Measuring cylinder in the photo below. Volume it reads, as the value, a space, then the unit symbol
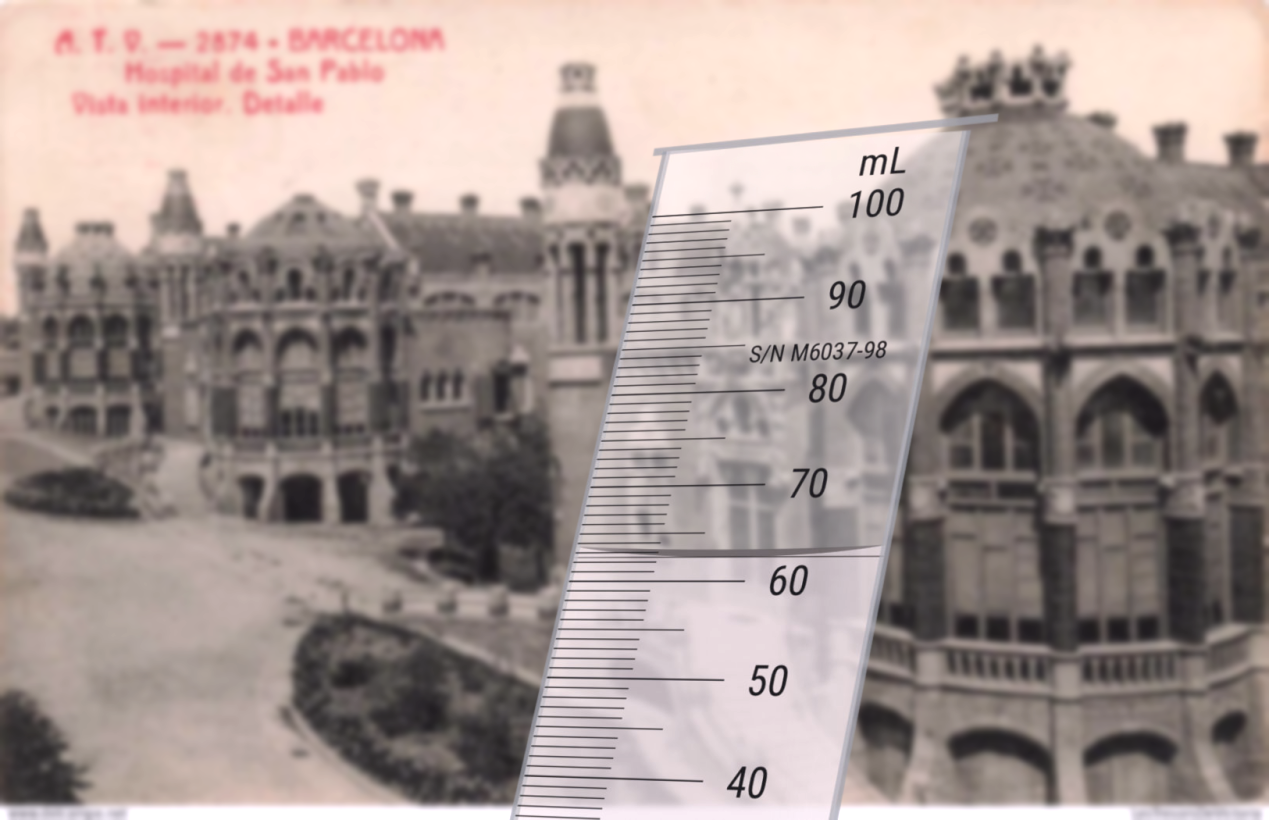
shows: 62.5 mL
